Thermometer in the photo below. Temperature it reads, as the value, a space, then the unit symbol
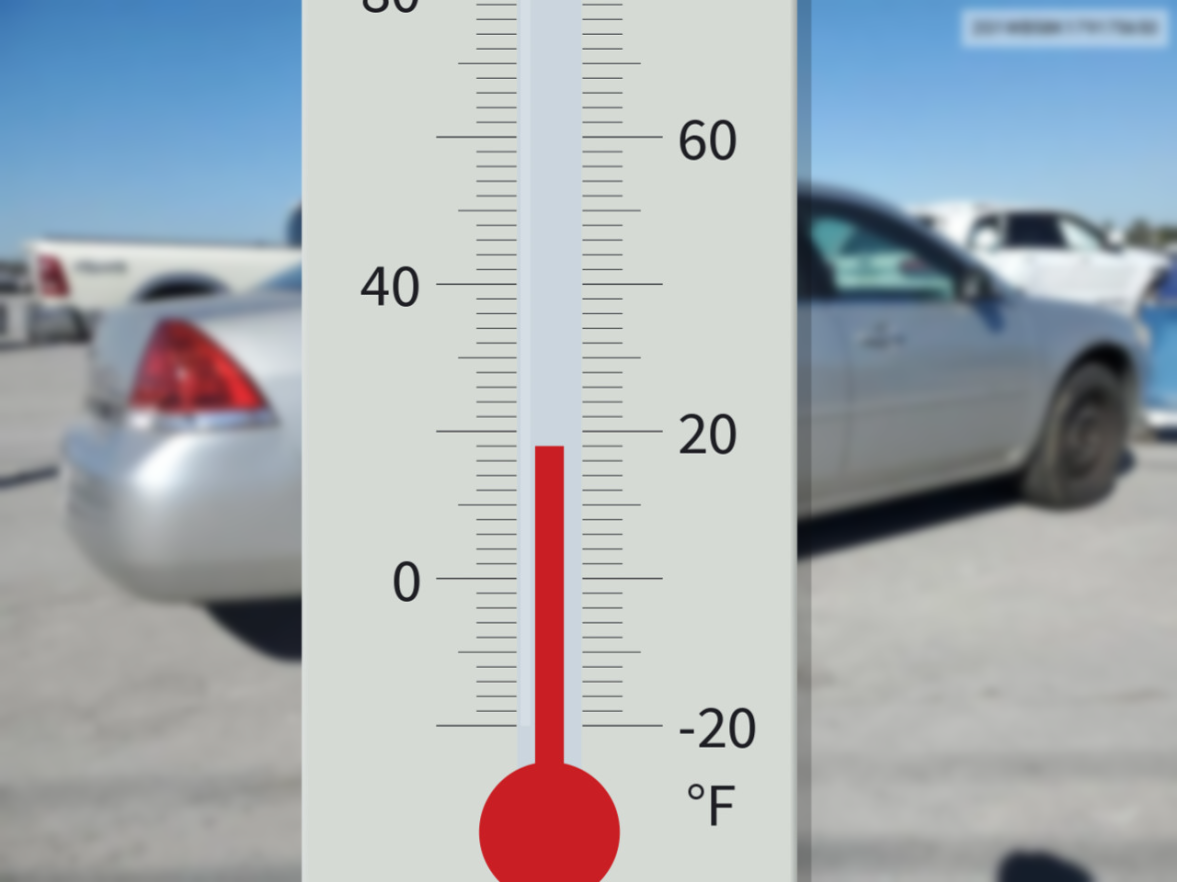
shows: 18 °F
